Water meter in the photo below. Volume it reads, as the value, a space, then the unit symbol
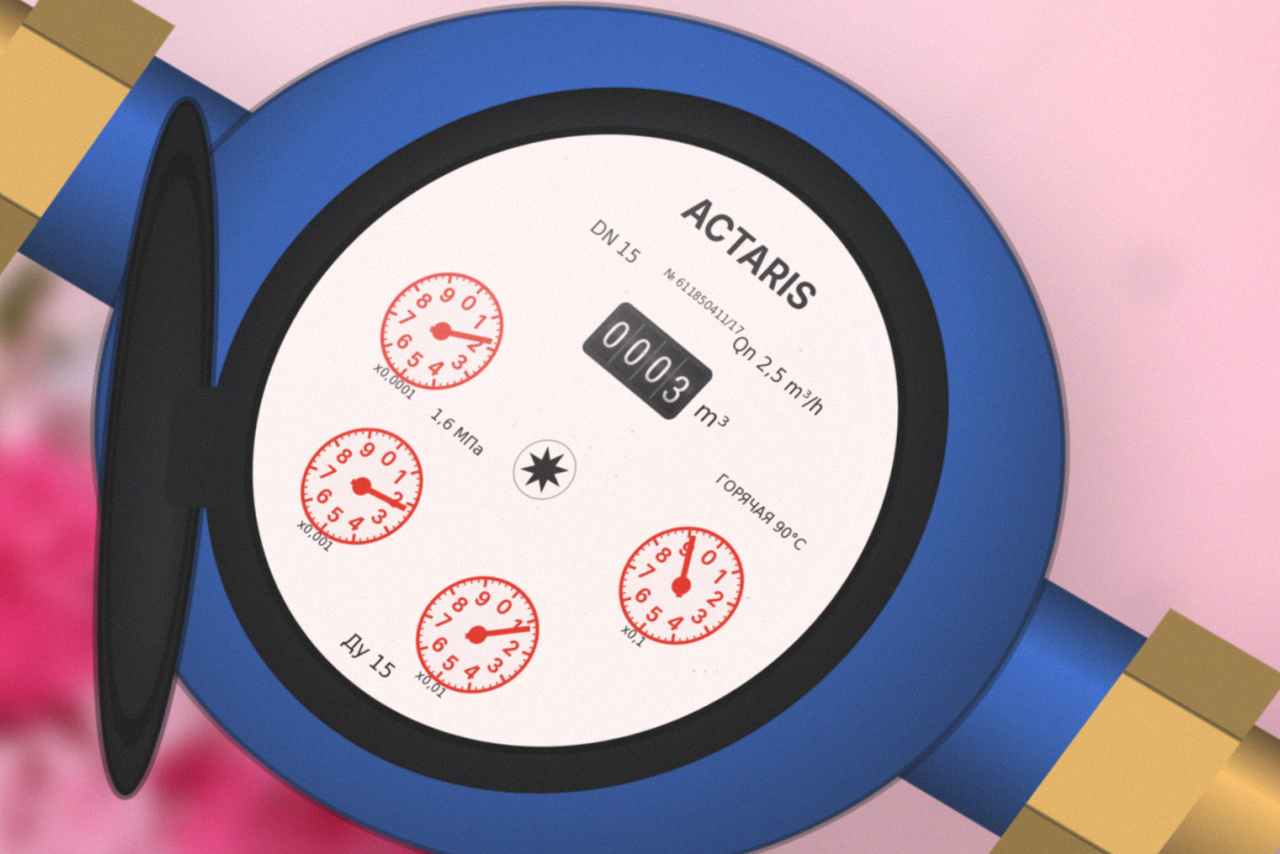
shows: 2.9121 m³
